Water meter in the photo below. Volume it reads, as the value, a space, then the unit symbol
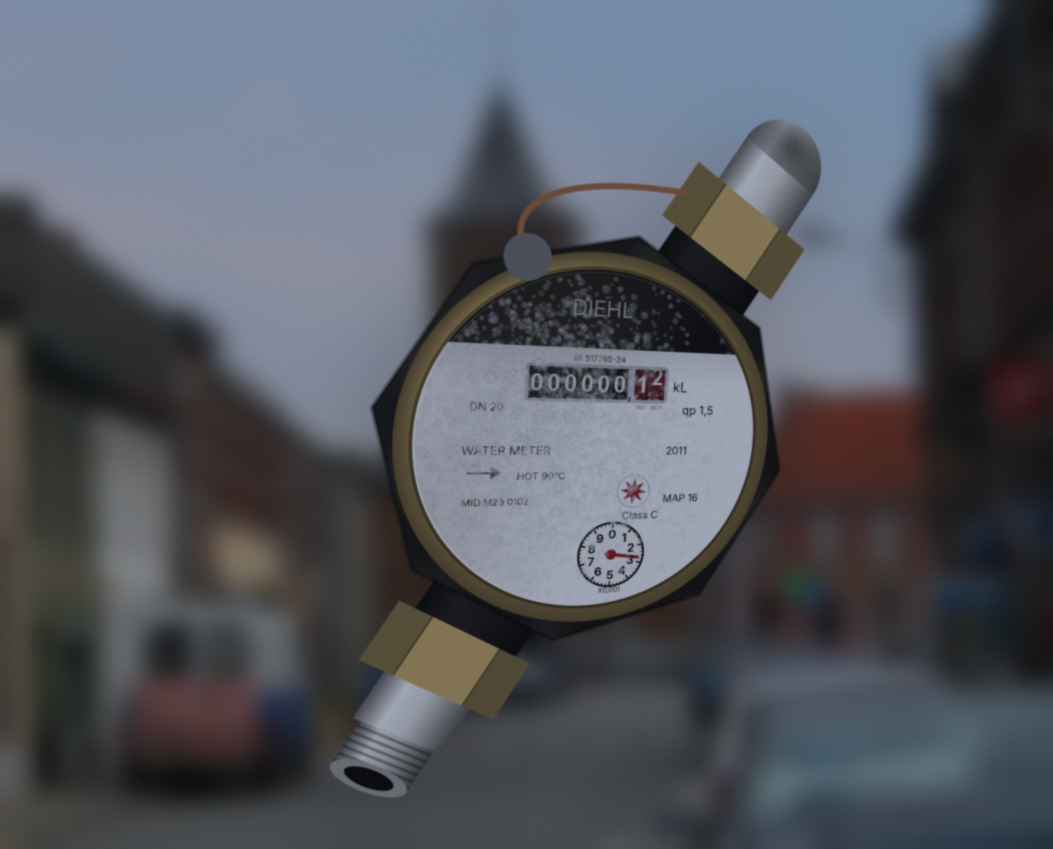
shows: 0.122 kL
